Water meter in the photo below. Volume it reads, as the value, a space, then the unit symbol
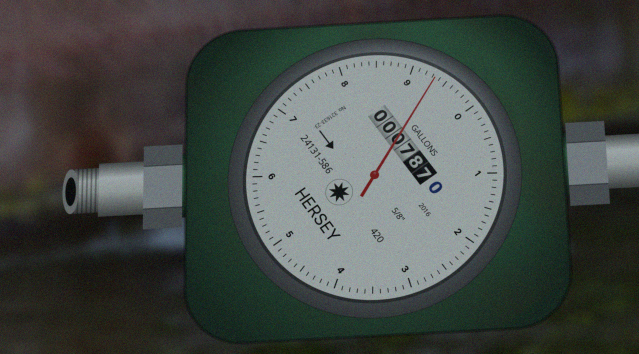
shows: 7869.3 gal
